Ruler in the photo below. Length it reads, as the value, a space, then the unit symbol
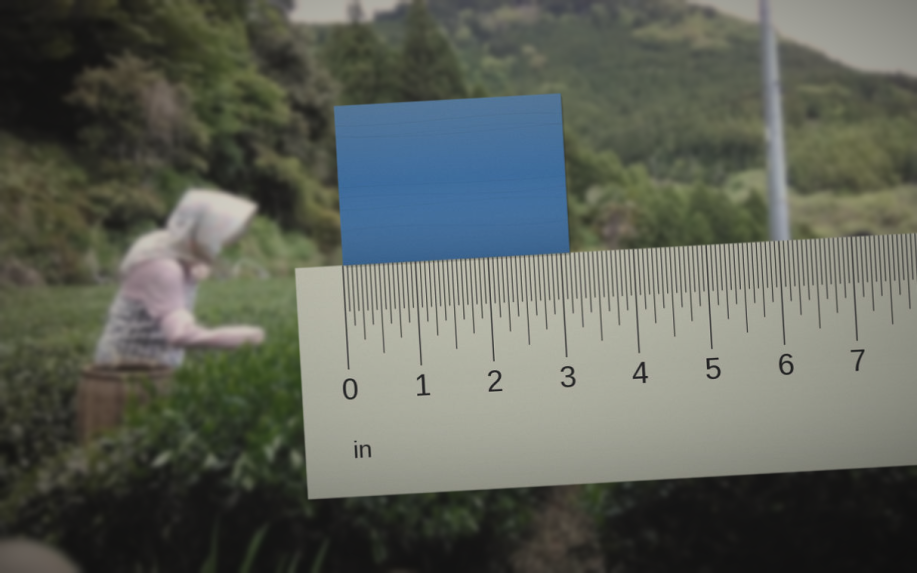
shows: 3.125 in
